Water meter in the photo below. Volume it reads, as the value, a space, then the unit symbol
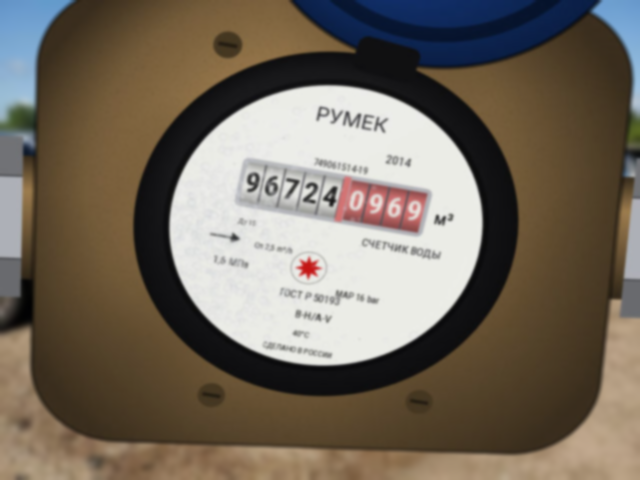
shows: 96724.0969 m³
